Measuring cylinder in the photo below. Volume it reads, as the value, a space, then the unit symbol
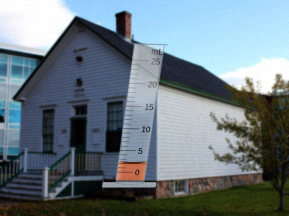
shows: 2 mL
